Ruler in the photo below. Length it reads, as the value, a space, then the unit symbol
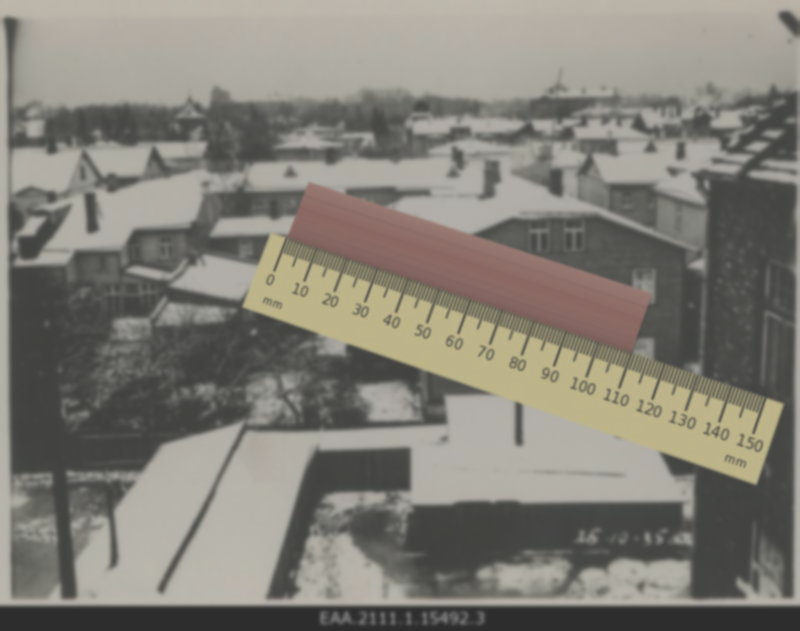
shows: 110 mm
